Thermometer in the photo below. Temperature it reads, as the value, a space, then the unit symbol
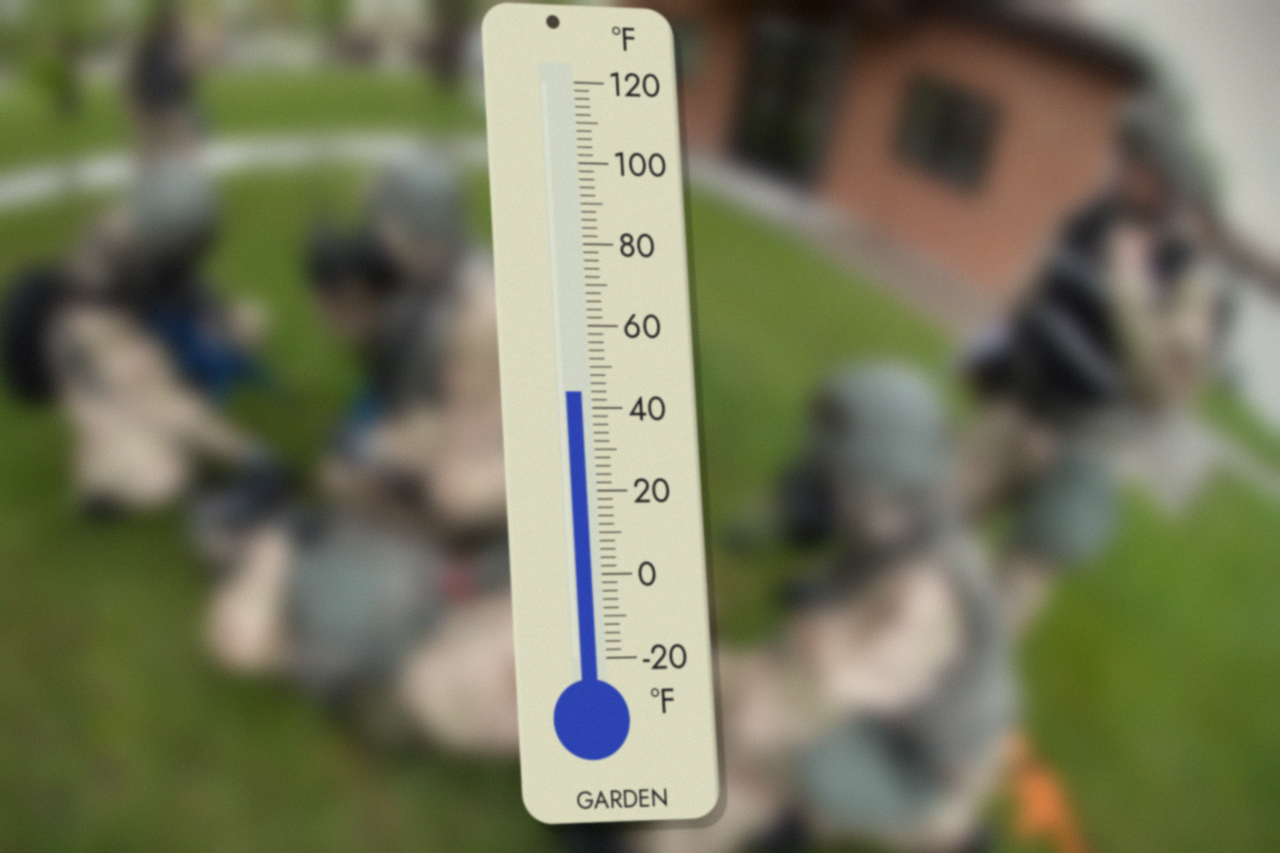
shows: 44 °F
